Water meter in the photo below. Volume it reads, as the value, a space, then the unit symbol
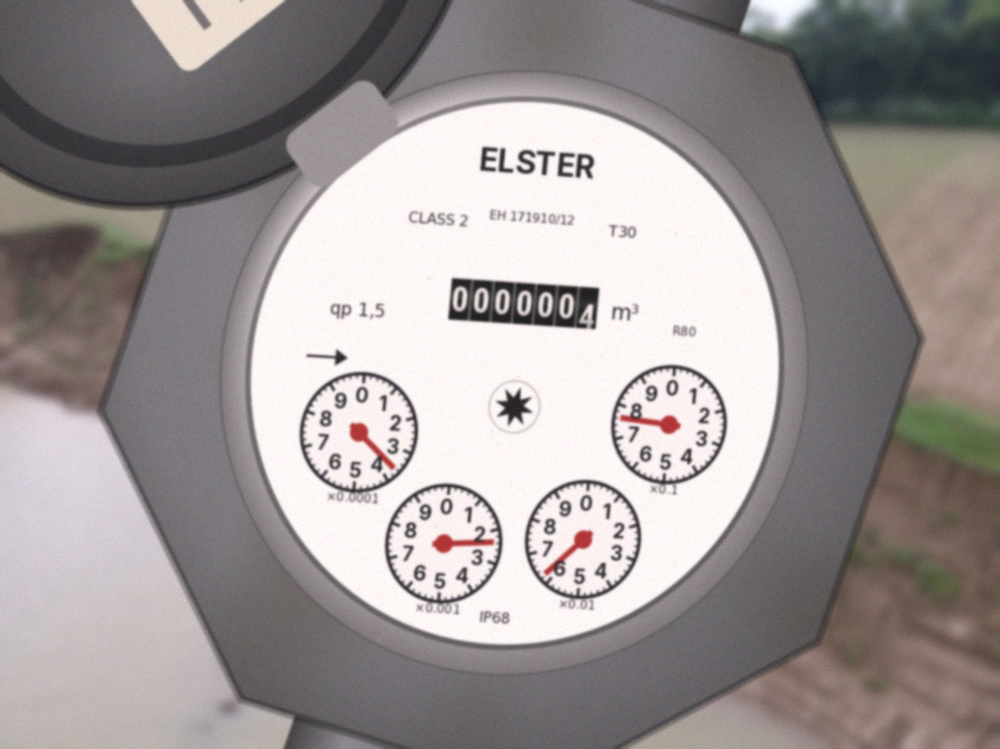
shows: 3.7623 m³
